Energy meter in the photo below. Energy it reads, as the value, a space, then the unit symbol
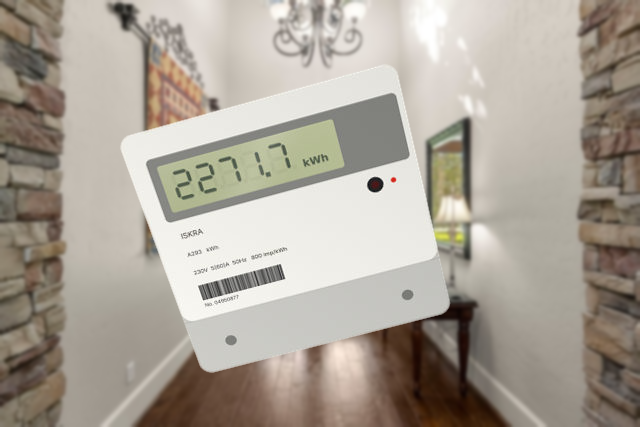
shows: 2271.7 kWh
